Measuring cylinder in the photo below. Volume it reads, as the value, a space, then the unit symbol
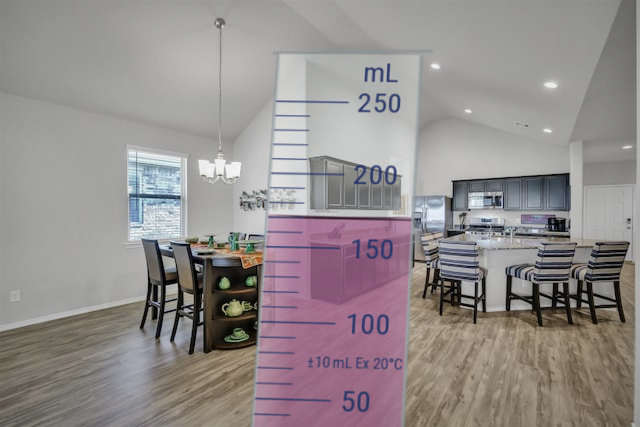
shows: 170 mL
